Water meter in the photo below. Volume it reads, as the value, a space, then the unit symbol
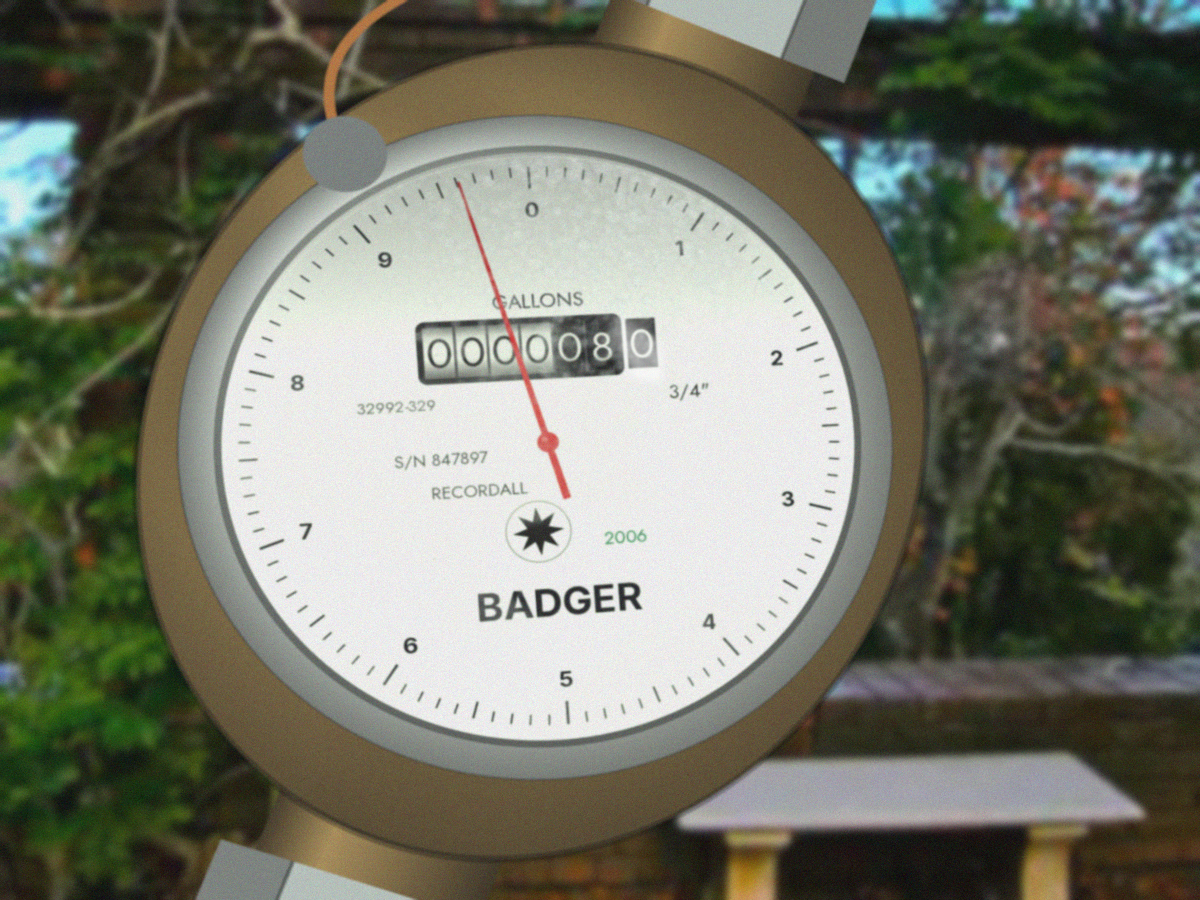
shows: 79.6 gal
